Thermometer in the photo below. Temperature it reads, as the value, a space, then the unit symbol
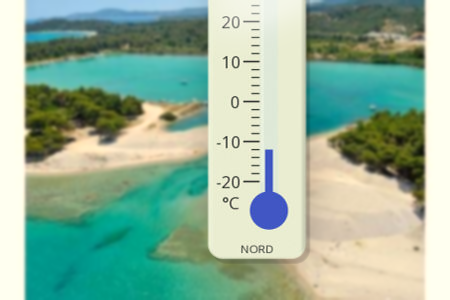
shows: -12 °C
